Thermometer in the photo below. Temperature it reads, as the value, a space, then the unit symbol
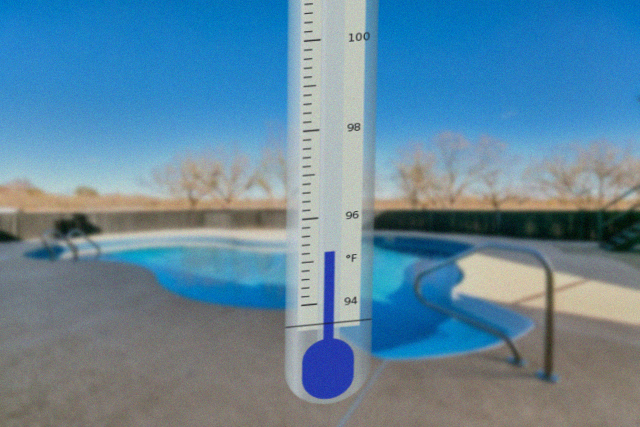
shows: 95.2 °F
